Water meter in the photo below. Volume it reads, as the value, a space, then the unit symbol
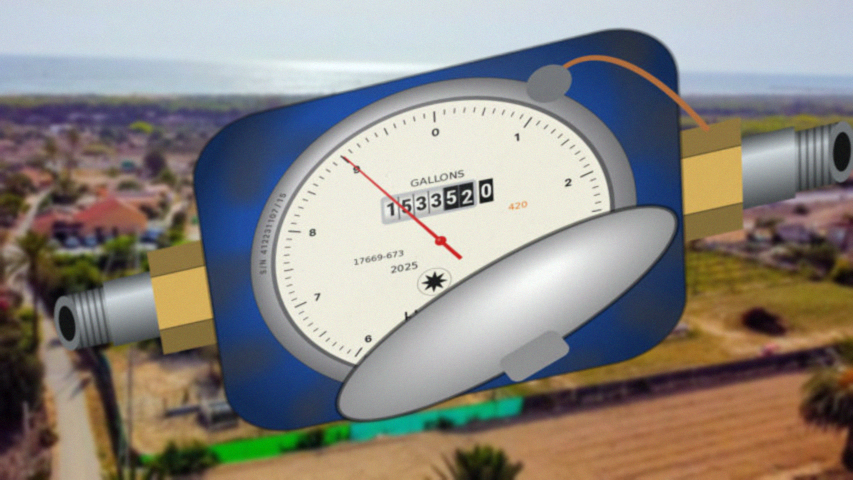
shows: 1533519.0 gal
